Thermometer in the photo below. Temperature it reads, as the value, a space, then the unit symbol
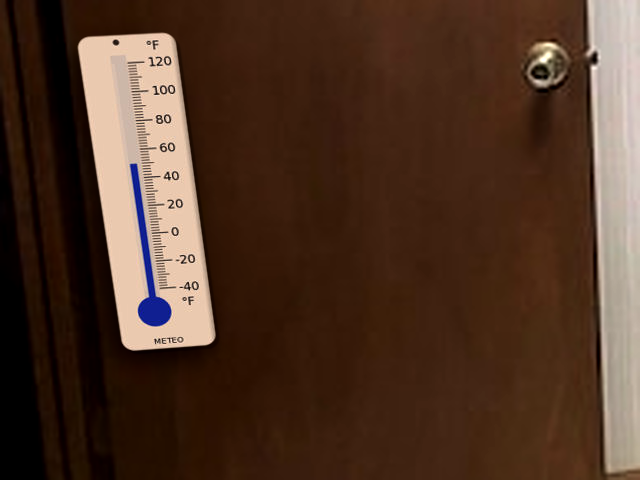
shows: 50 °F
